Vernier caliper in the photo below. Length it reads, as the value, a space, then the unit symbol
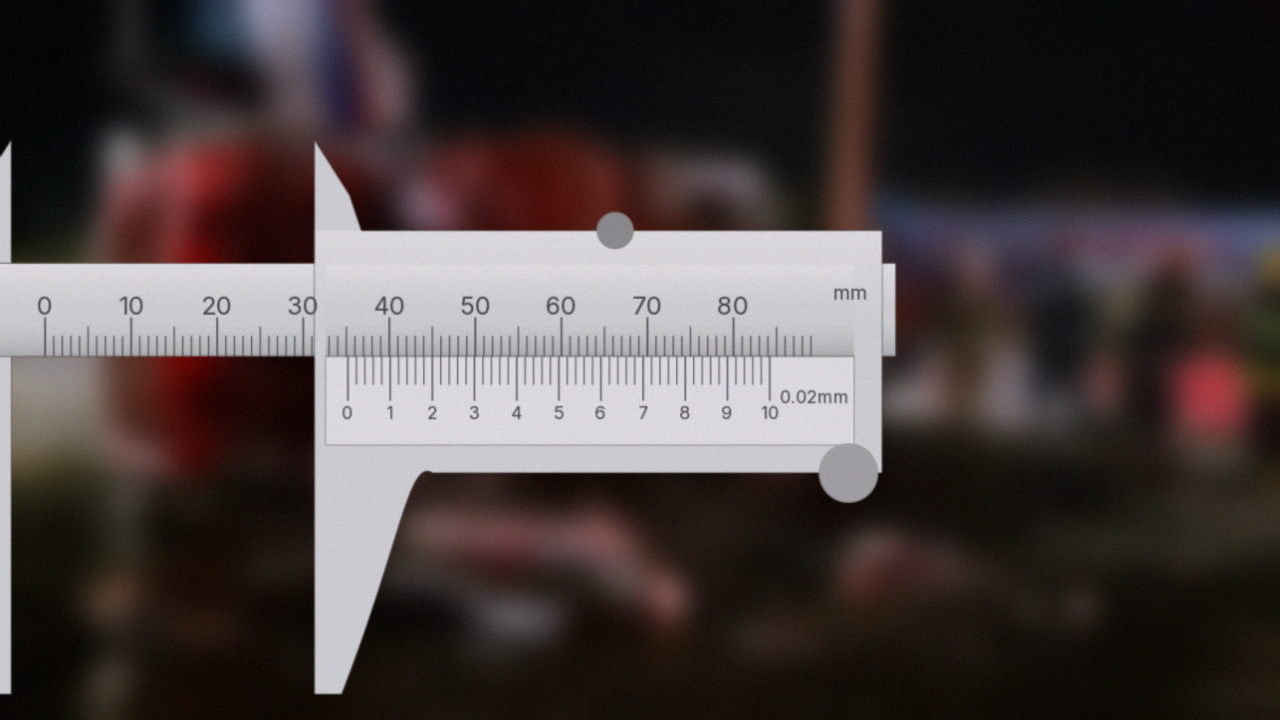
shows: 35.2 mm
